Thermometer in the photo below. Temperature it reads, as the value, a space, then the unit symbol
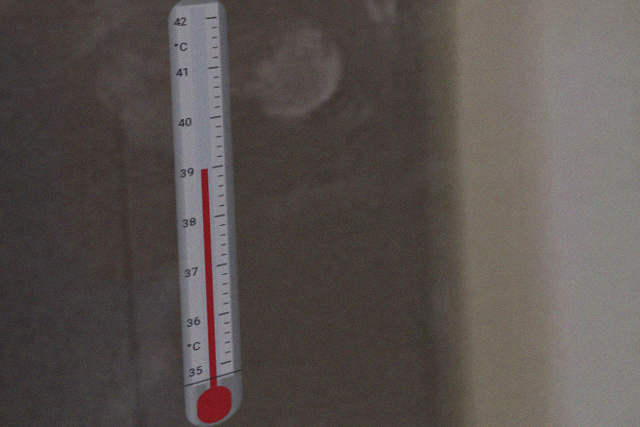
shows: 39 °C
